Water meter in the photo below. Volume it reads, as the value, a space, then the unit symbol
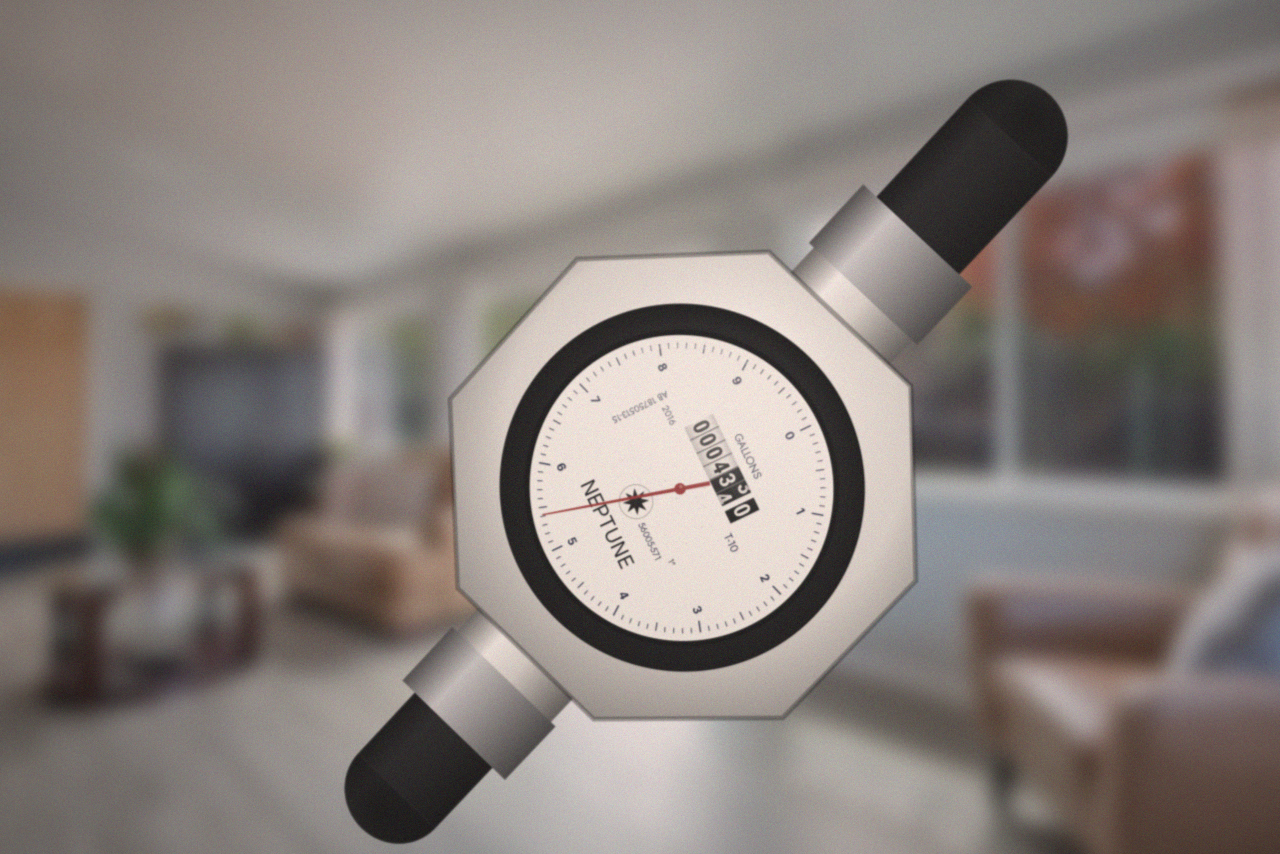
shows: 4335.4 gal
